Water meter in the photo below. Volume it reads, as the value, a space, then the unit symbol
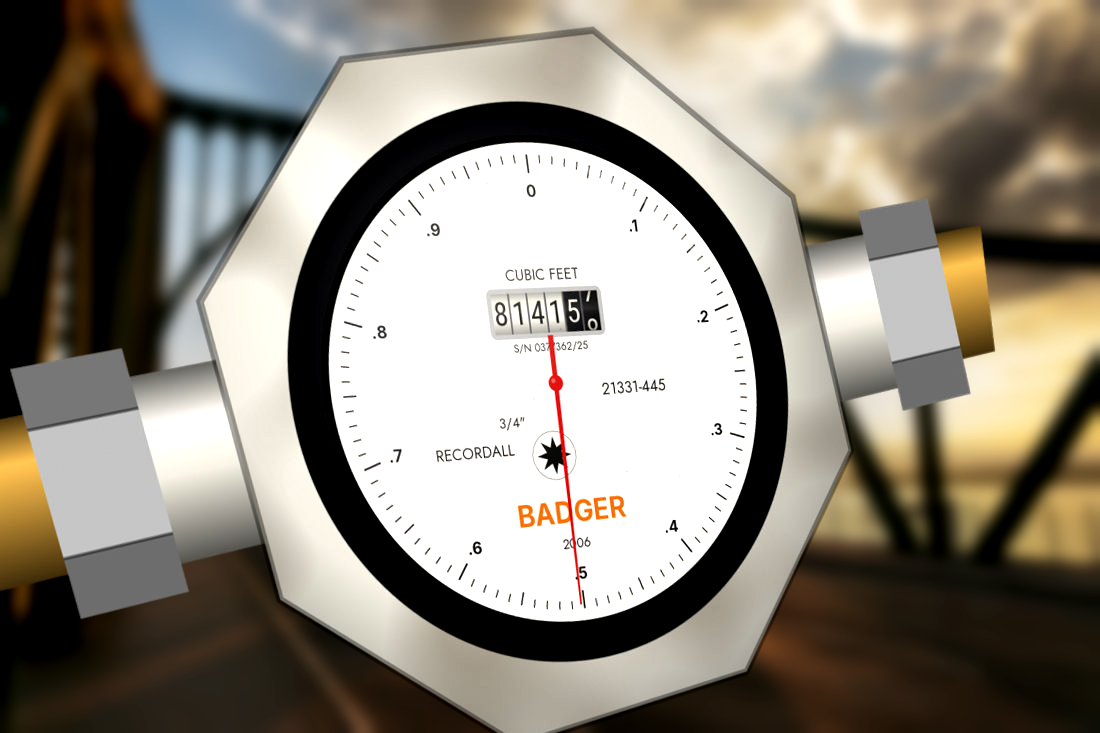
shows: 814157.50 ft³
